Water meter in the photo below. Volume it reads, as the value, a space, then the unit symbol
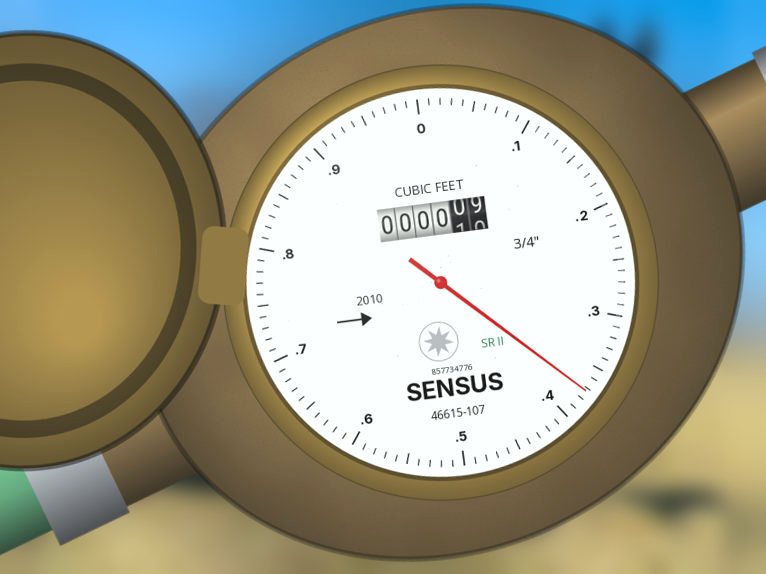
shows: 9.37 ft³
